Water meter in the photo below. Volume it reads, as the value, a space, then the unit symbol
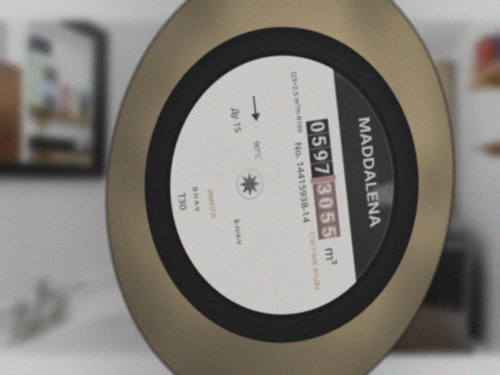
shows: 597.3055 m³
